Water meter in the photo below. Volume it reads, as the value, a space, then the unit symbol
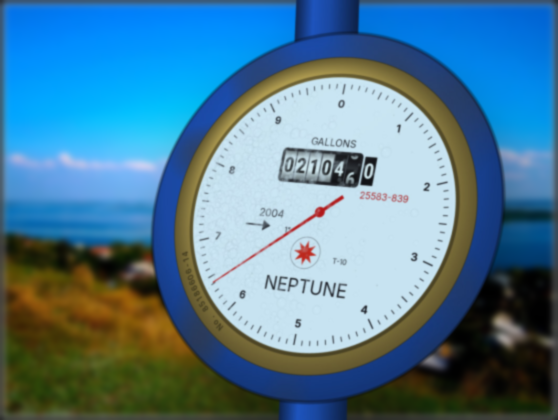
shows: 210456.4 gal
